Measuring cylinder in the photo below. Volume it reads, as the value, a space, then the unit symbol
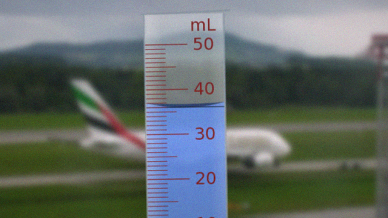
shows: 36 mL
